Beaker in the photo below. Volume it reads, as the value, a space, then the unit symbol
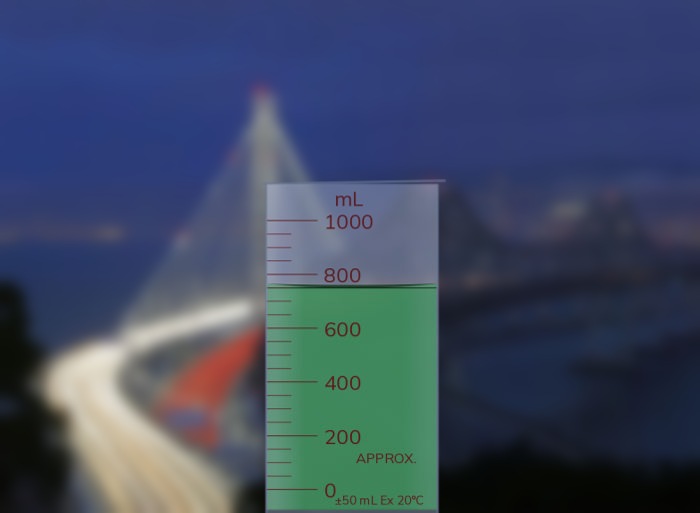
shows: 750 mL
